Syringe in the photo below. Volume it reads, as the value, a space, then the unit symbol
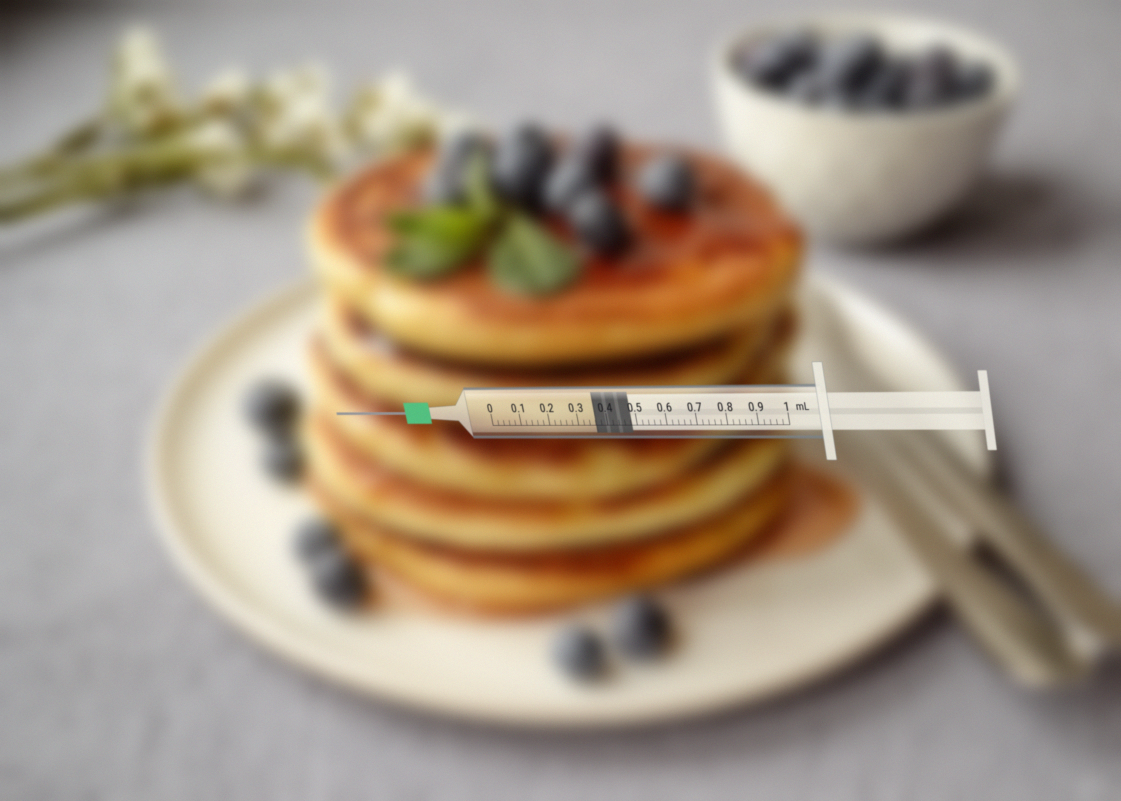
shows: 0.36 mL
